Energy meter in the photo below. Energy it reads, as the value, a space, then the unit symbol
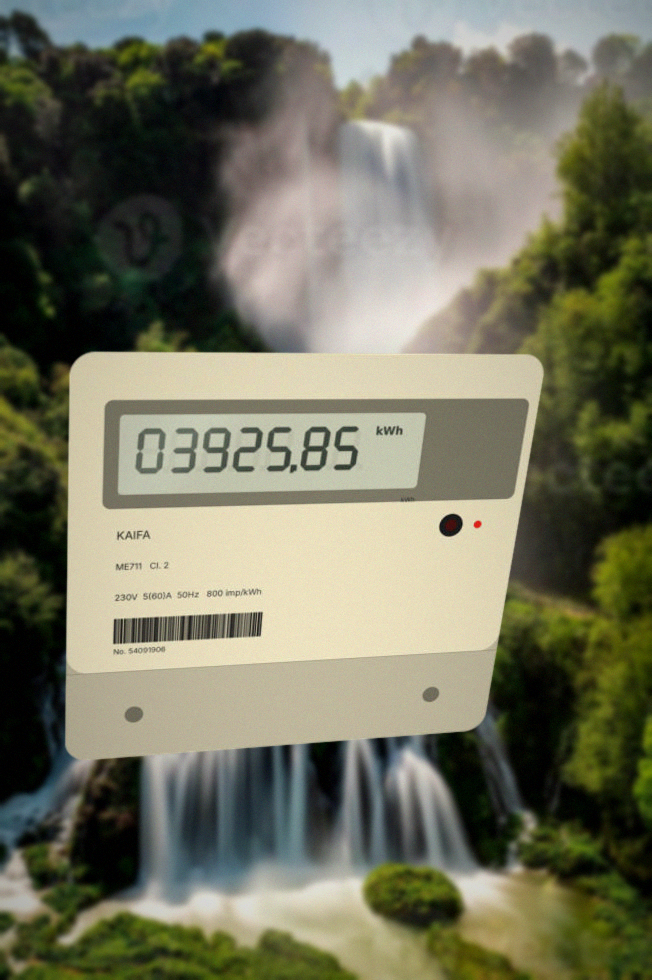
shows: 3925.85 kWh
